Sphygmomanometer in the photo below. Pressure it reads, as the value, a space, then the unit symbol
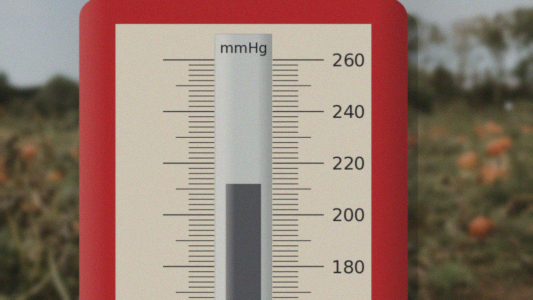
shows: 212 mmHg
